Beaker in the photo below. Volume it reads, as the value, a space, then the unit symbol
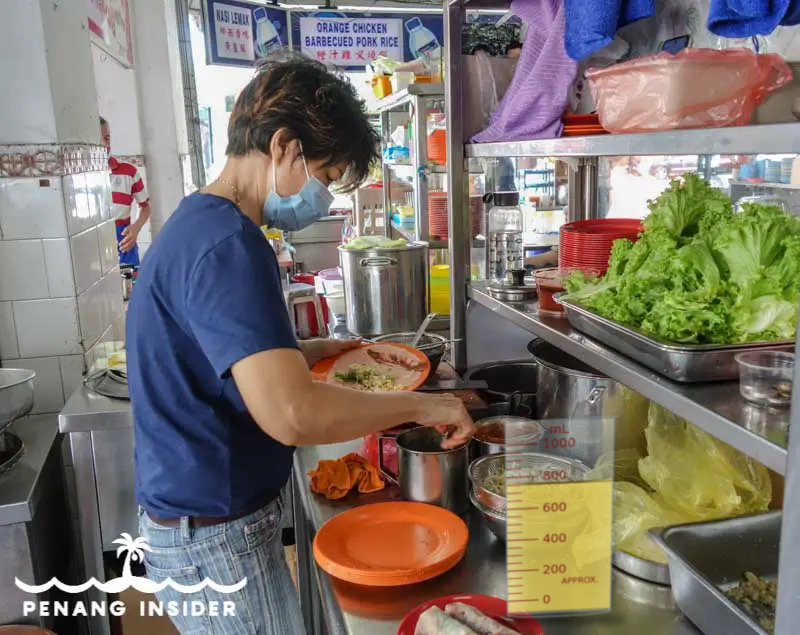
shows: 750 mL
